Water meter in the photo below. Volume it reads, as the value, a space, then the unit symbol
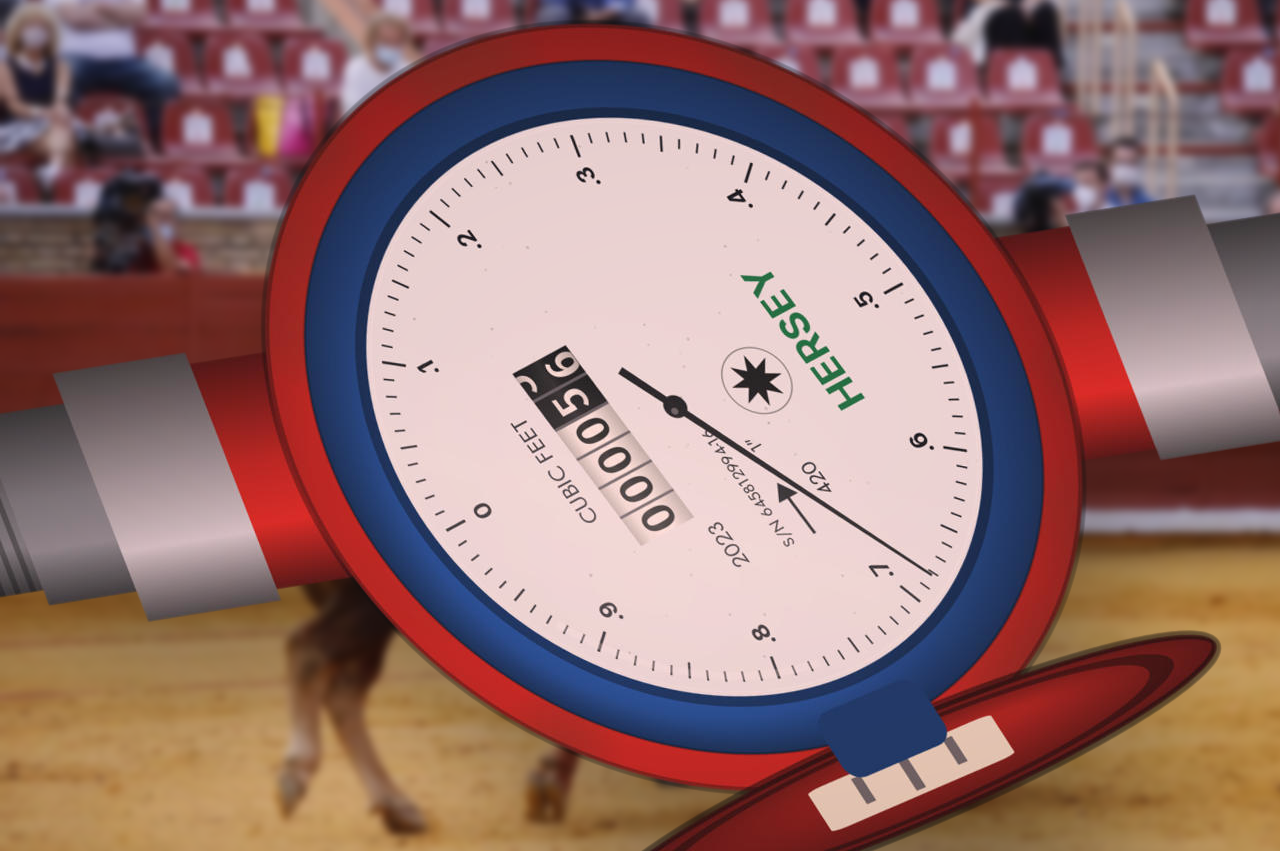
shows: 55.68 ft³
